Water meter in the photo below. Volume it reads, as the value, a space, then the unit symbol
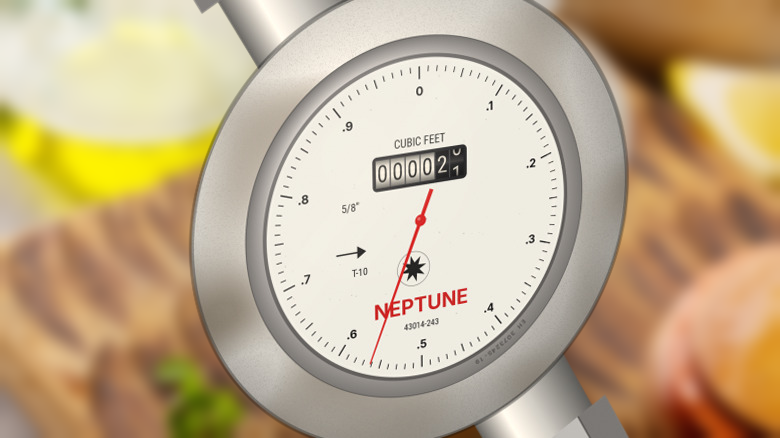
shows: 20.56 ft³
